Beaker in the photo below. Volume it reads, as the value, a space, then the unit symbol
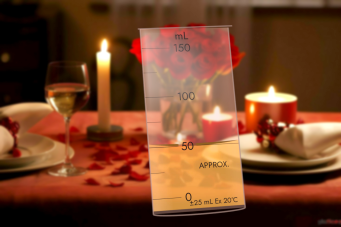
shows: 50 mL
